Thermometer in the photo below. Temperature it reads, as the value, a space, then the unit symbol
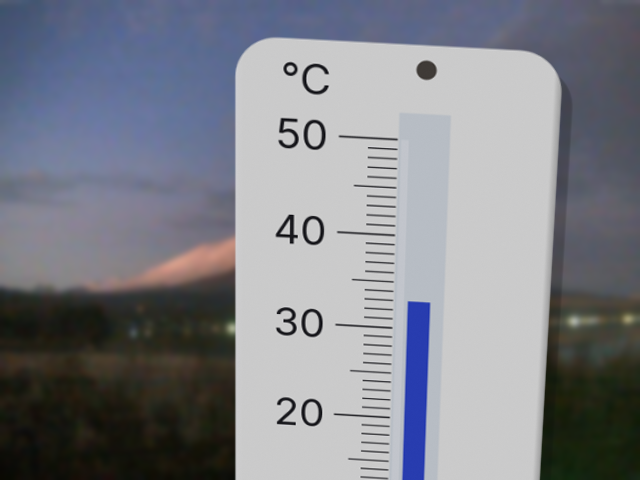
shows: 33 °C
